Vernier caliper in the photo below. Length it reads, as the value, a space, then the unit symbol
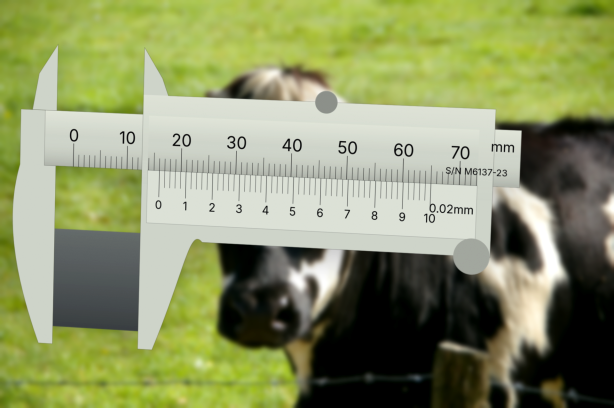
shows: 16.0 mm
